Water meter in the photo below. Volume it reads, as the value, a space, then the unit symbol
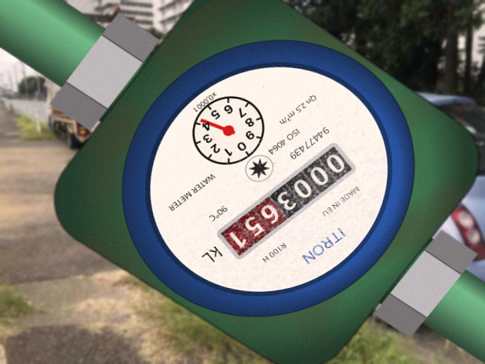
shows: 3.6514 kL
